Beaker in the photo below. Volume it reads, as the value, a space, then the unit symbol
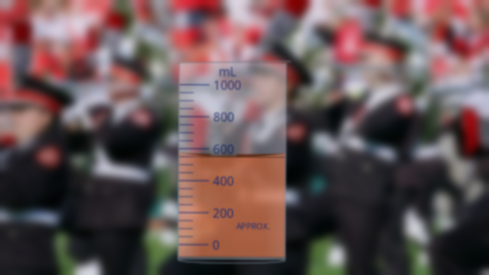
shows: 550 mL
